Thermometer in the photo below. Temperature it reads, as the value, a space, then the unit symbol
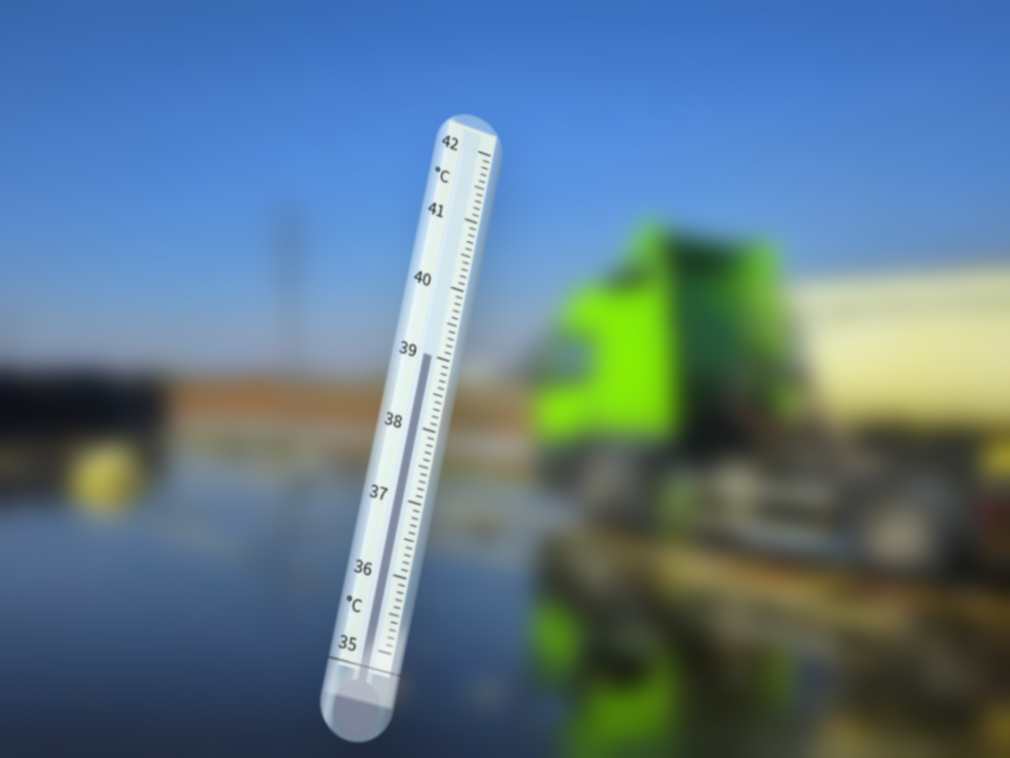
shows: 39 °C
